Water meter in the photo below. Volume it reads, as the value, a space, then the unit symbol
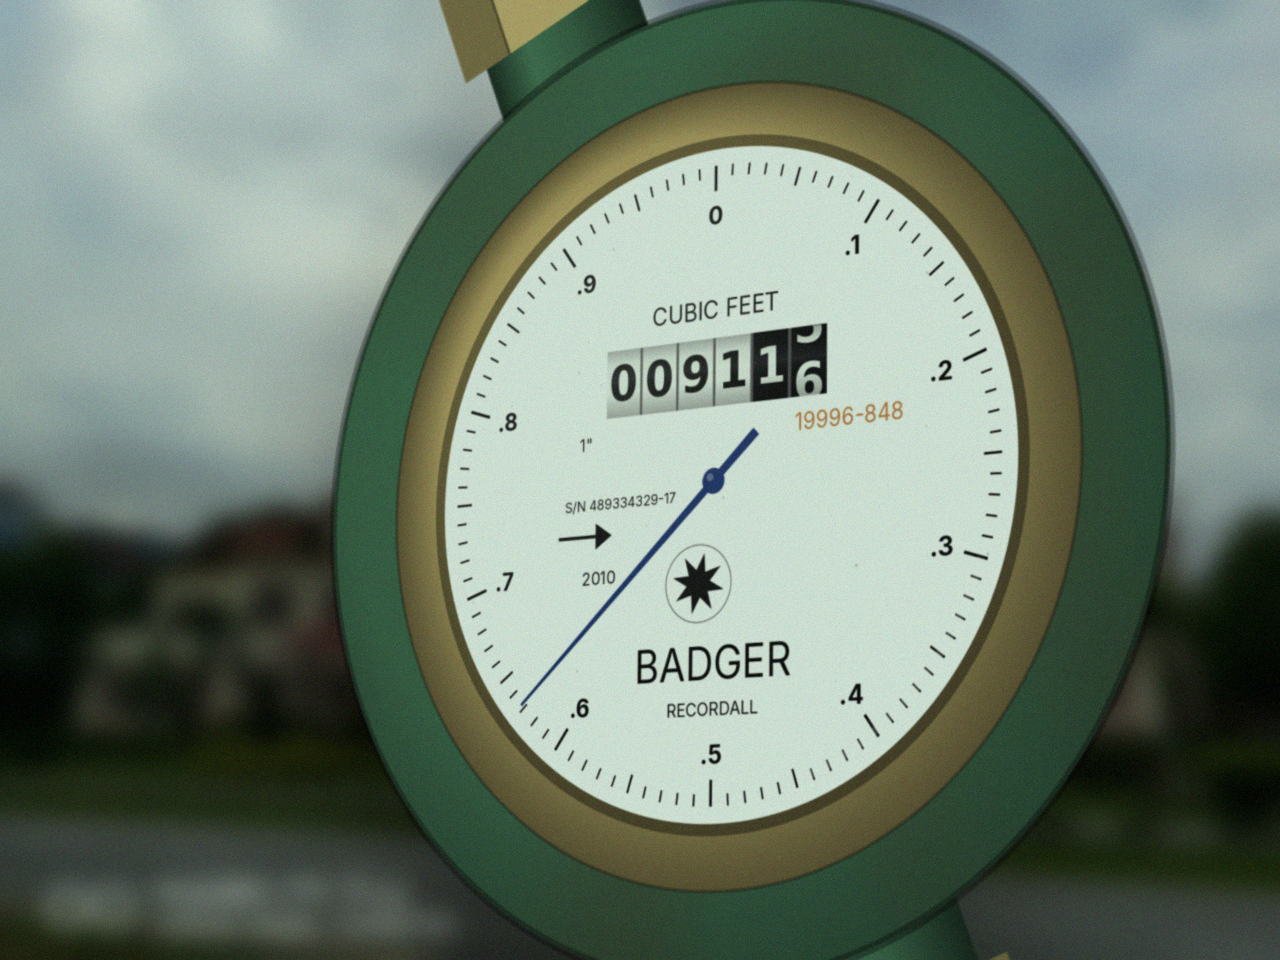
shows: 9115.63 ft³
